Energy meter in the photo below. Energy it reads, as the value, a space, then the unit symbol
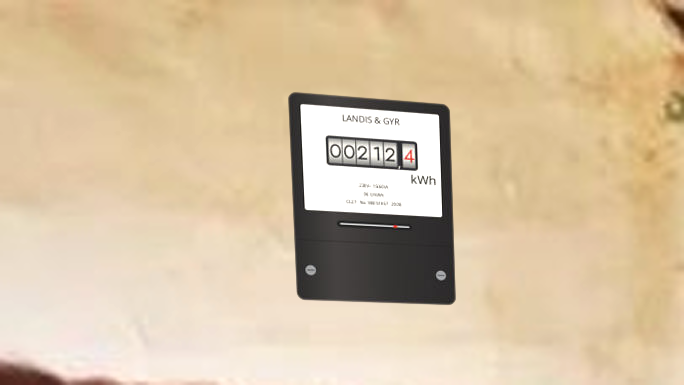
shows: 212.4 kWh
